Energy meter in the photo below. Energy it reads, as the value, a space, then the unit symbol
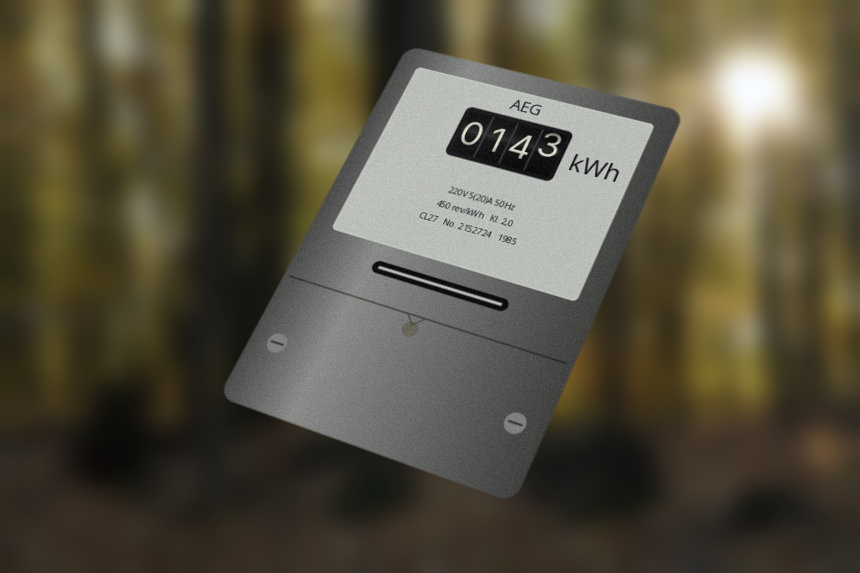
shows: 143 kWh
